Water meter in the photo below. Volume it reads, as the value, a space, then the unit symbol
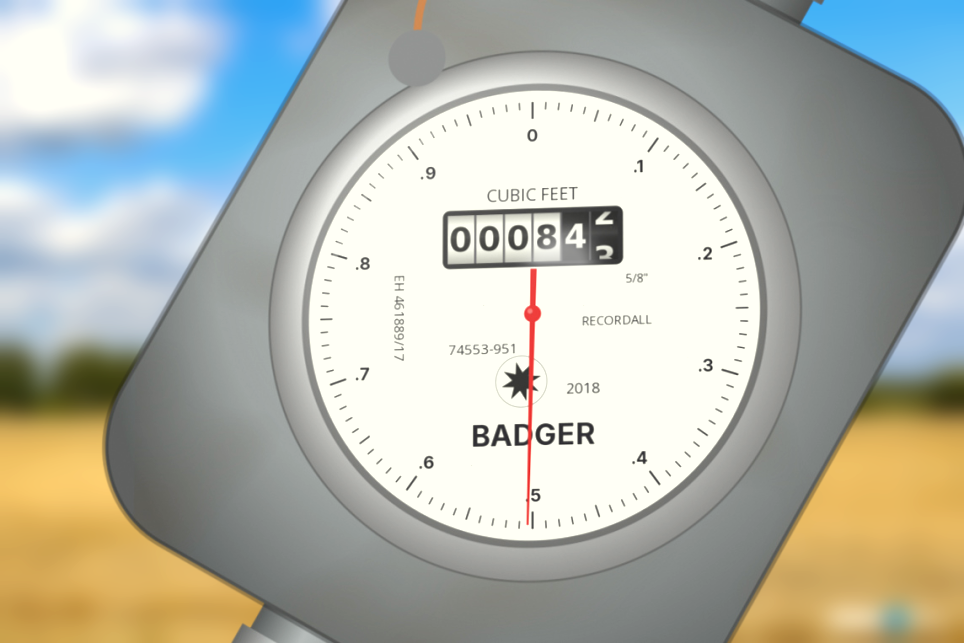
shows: 842.50 ft³
